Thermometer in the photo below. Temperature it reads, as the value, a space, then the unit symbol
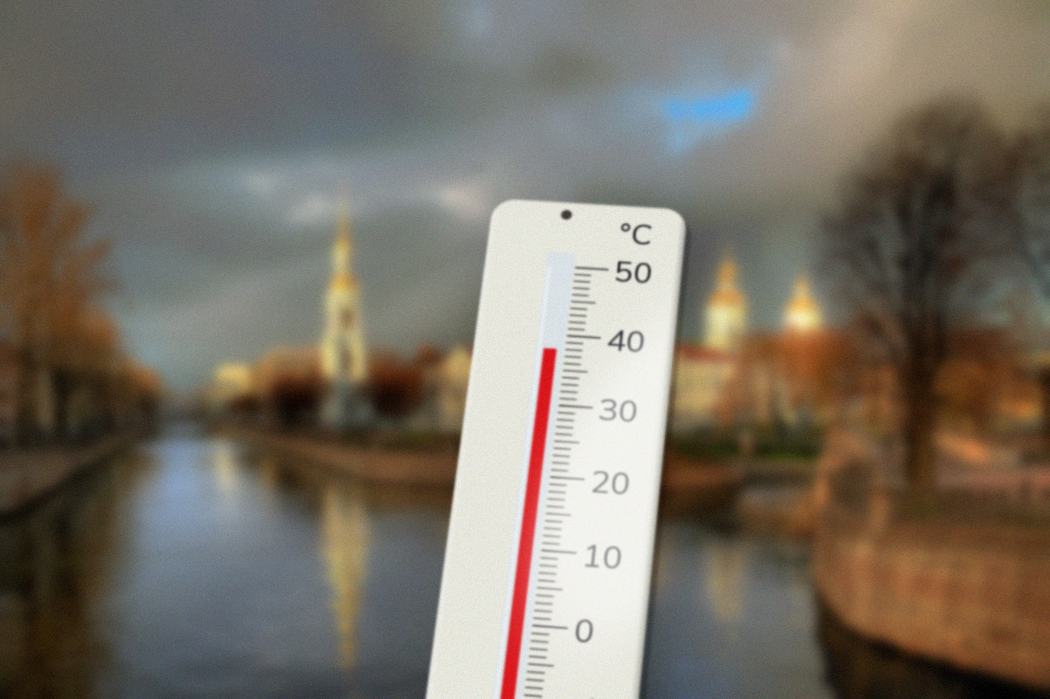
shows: 38 °C
